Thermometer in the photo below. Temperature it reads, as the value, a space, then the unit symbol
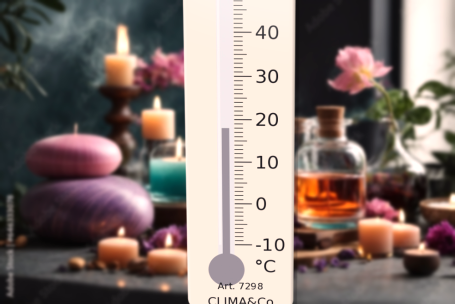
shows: 18 °C
